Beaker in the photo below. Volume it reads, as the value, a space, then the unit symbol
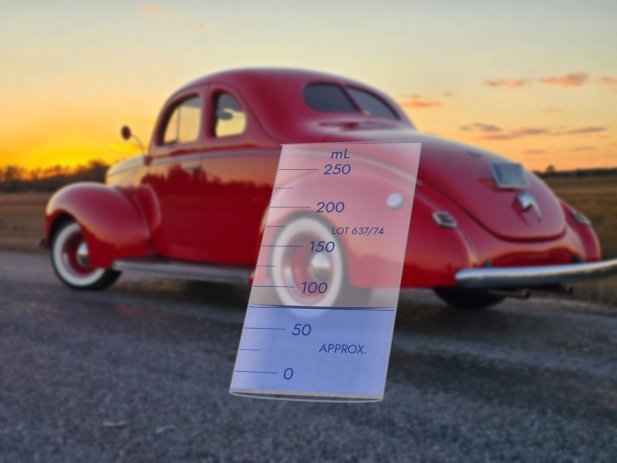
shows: 75 mL
